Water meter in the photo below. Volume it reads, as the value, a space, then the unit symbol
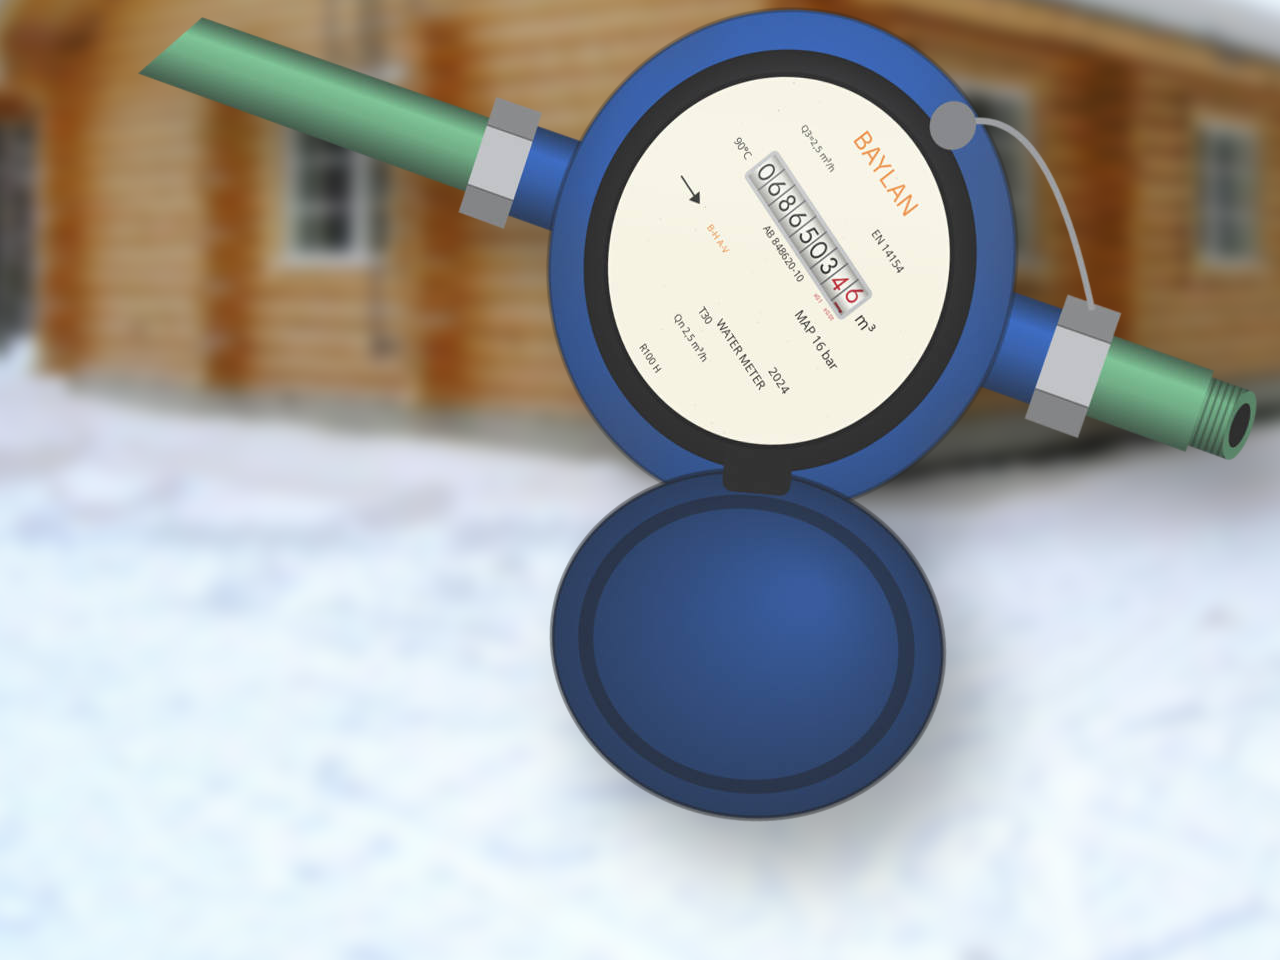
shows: 686503.46 m³
